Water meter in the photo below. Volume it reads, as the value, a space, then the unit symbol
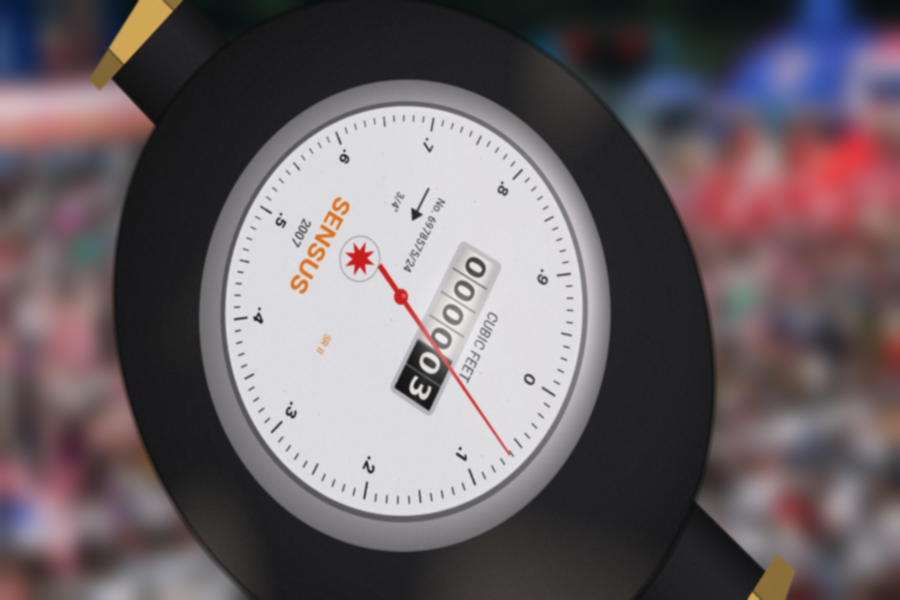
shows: 3.06 ft³
